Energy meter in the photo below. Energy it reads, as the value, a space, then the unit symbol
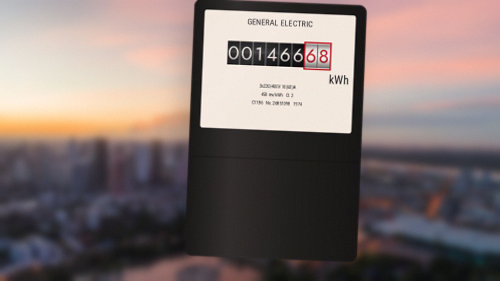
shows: 1466.68 kWh
